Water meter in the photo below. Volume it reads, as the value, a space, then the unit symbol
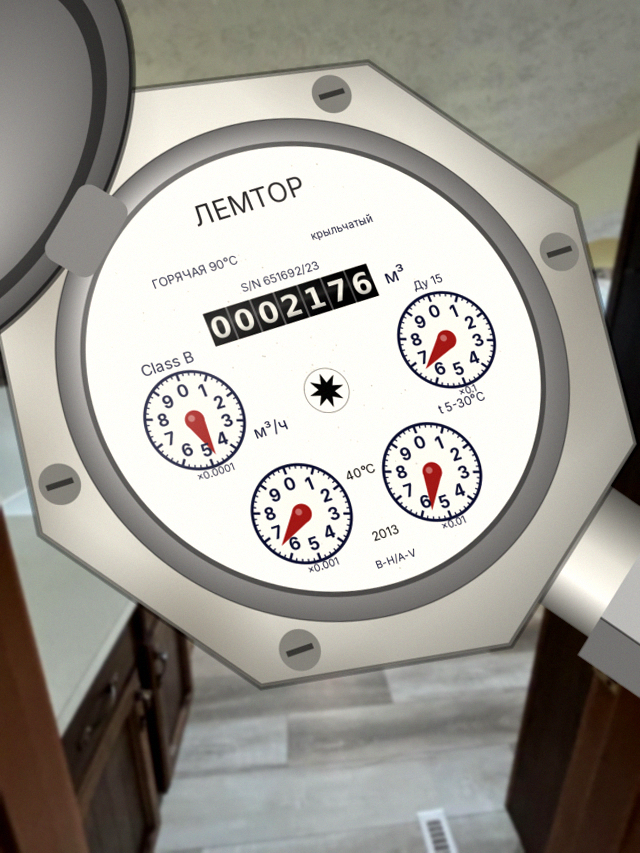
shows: 2176.6564 m³
